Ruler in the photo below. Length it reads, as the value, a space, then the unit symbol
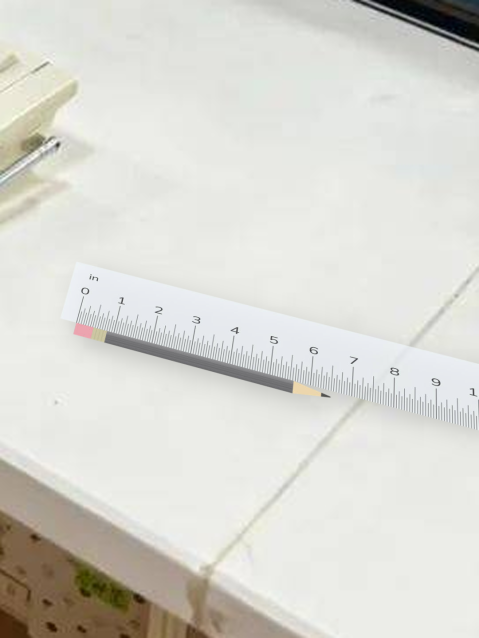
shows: 6.5 in
